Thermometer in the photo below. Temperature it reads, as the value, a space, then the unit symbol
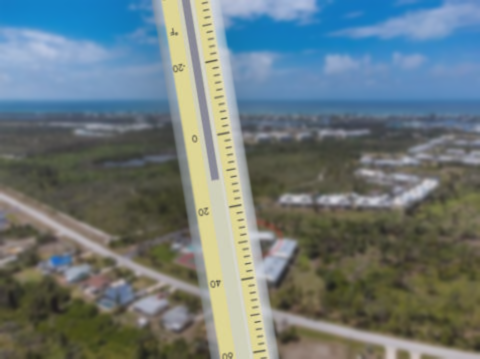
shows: 12 °F
